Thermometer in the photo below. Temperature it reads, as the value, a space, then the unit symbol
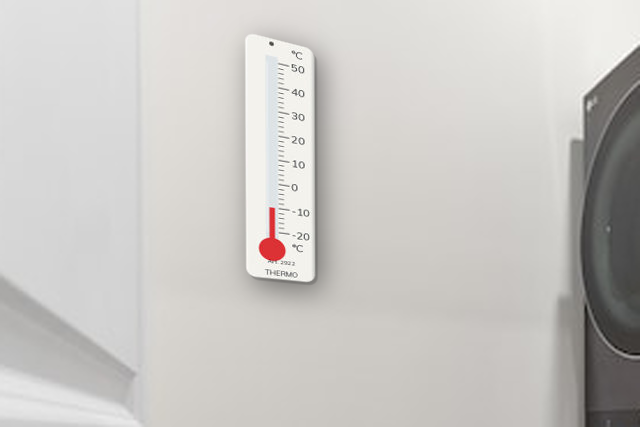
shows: -10 °C
